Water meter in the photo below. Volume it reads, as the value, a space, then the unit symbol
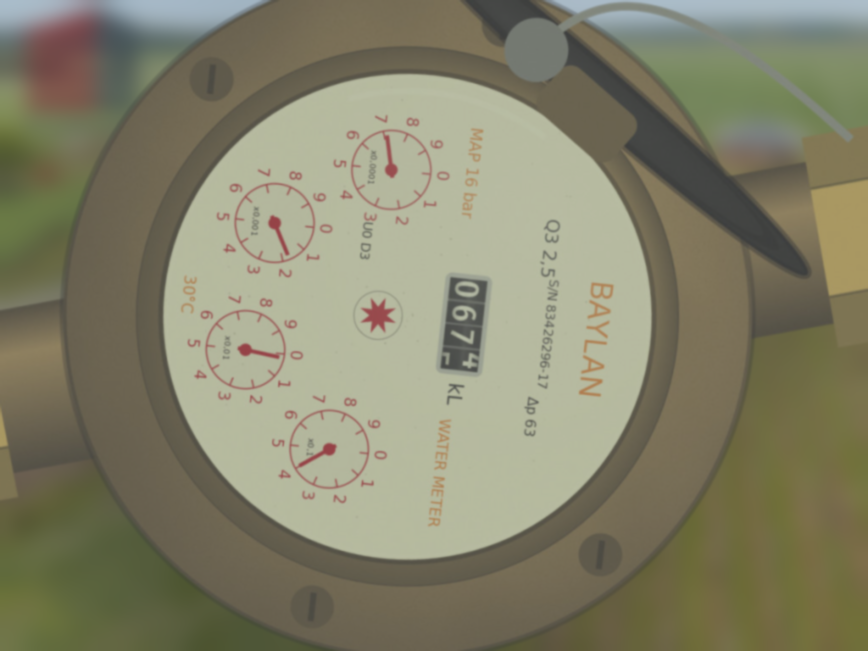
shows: 674.4017 kL
